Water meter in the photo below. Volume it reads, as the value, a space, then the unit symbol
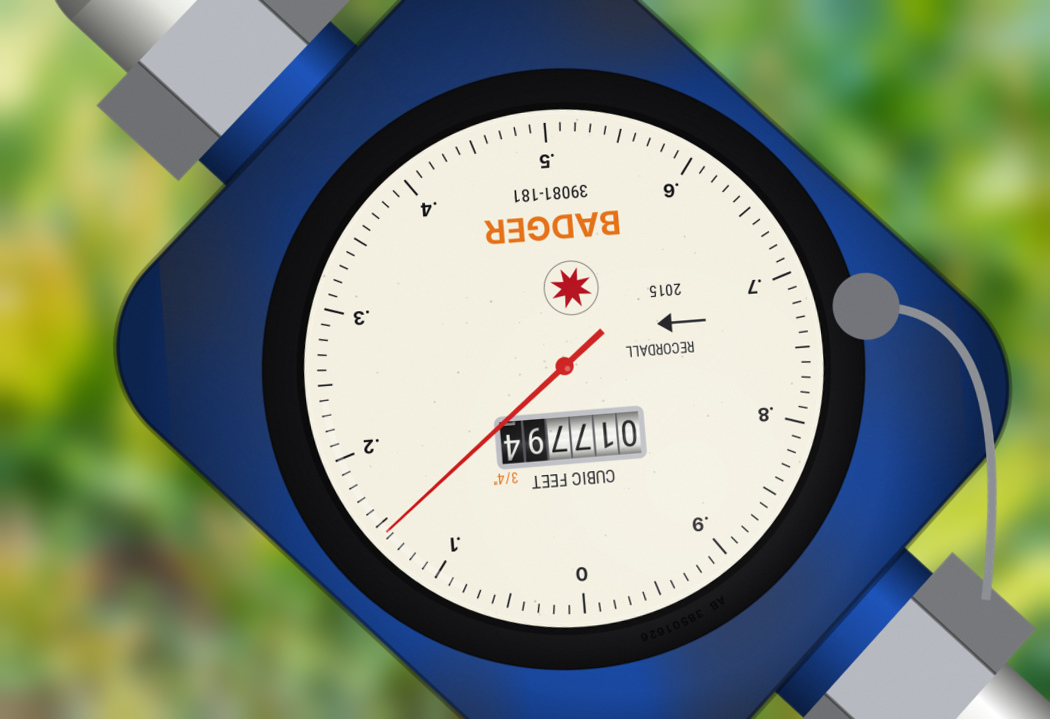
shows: 17794.14 ft³
